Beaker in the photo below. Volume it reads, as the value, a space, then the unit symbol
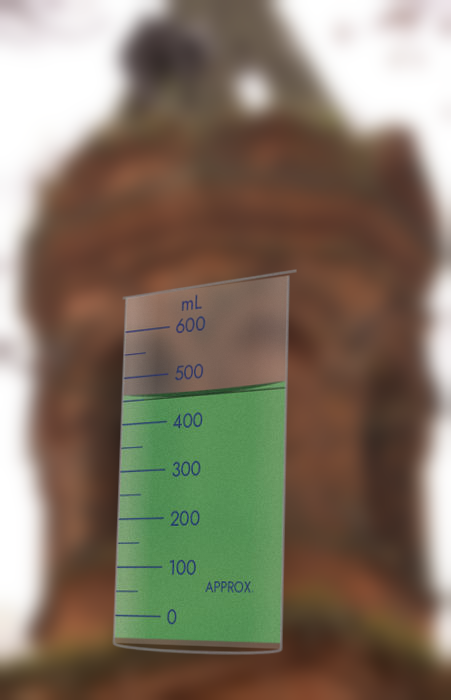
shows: 450 mL
